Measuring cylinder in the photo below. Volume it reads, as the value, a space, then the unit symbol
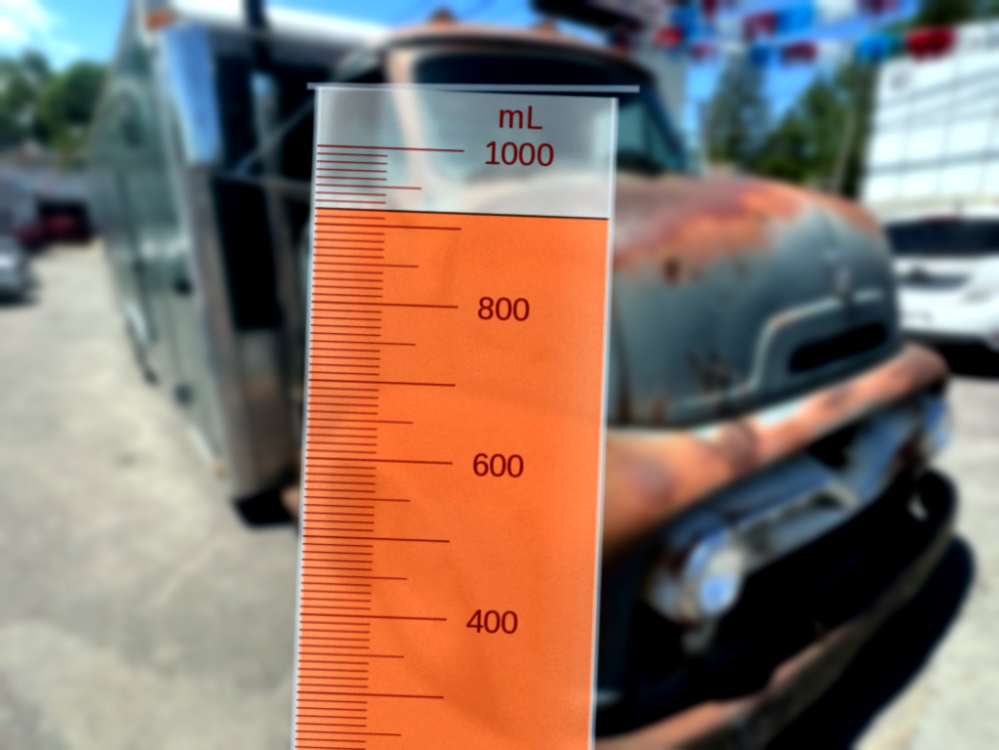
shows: 920 mL
